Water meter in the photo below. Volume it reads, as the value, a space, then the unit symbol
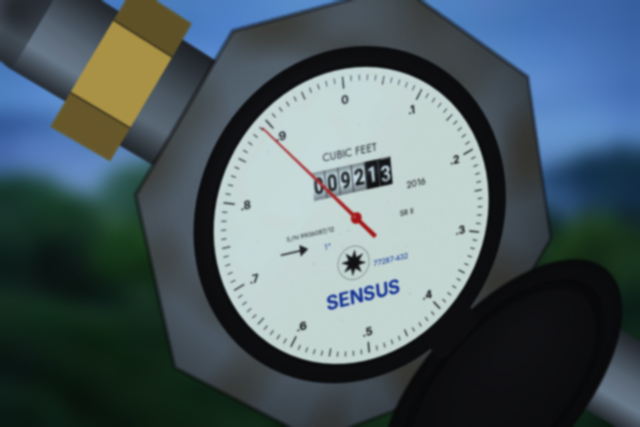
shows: 9212.89 ft³
